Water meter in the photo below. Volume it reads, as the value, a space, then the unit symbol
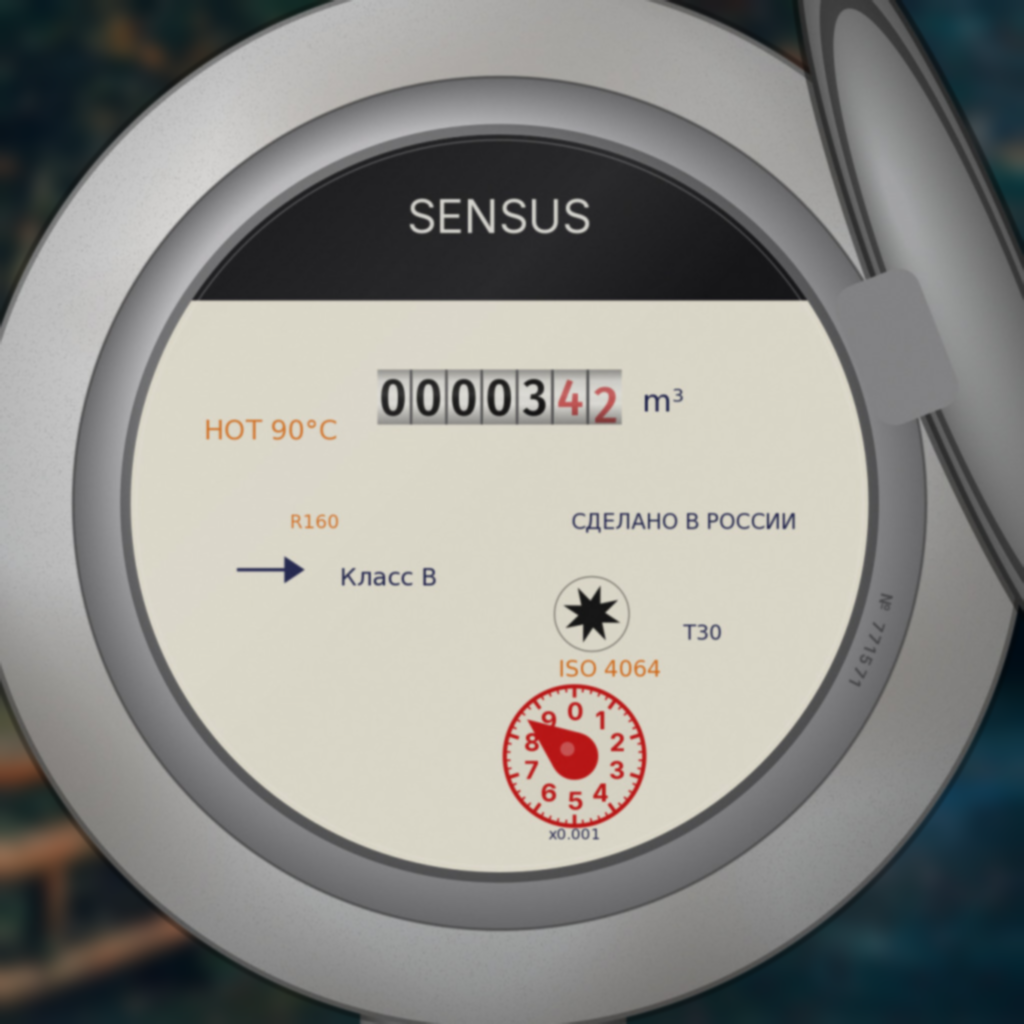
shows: 3.418 m³
